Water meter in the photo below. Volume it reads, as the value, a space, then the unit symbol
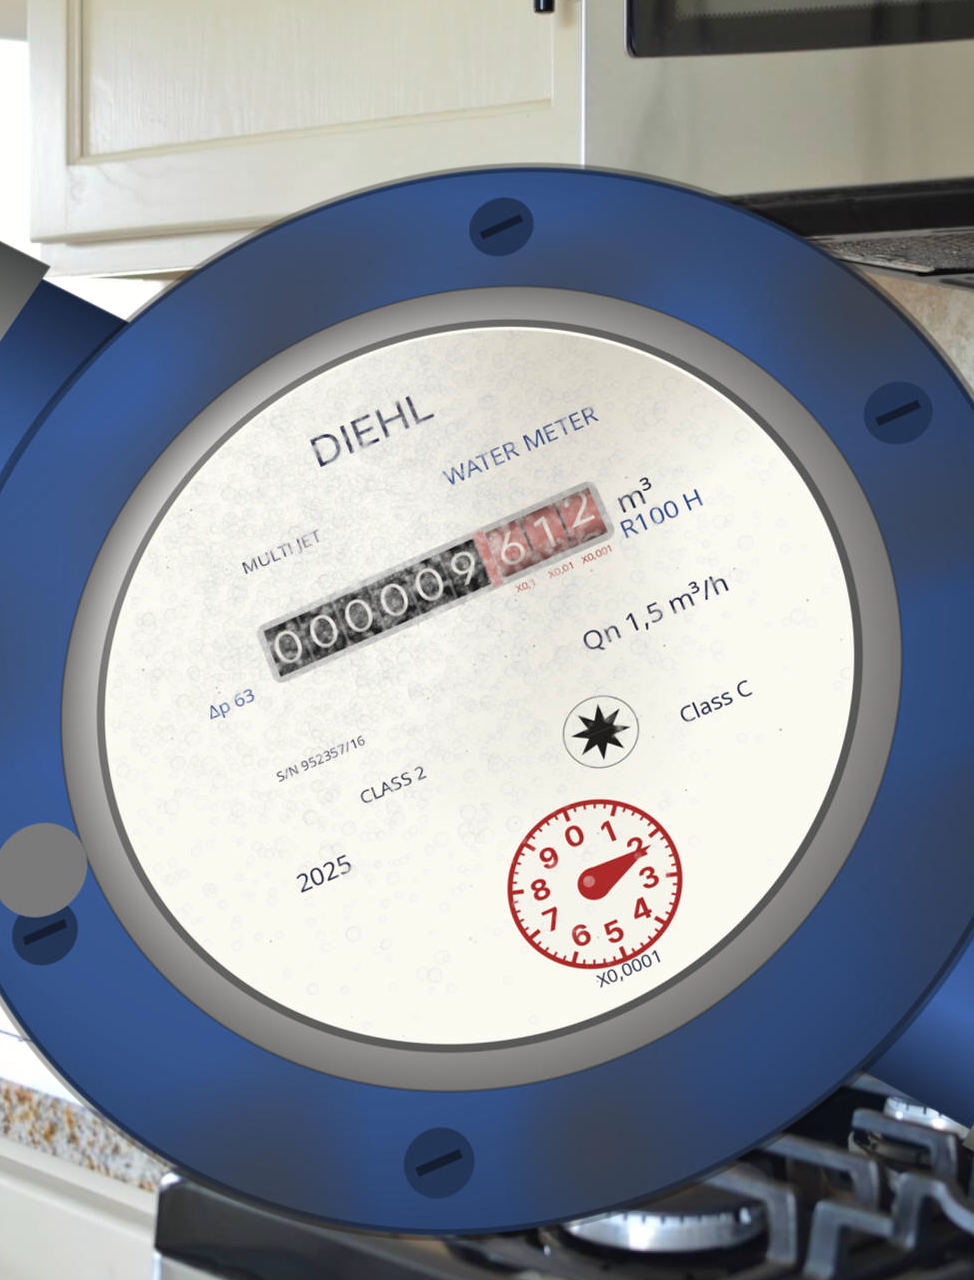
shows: 9.6122 m³
